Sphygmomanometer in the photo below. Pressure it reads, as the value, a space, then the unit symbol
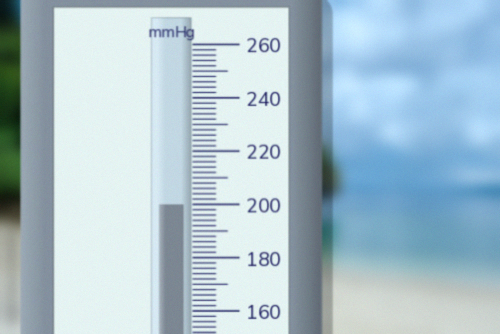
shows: 200 mmHg
